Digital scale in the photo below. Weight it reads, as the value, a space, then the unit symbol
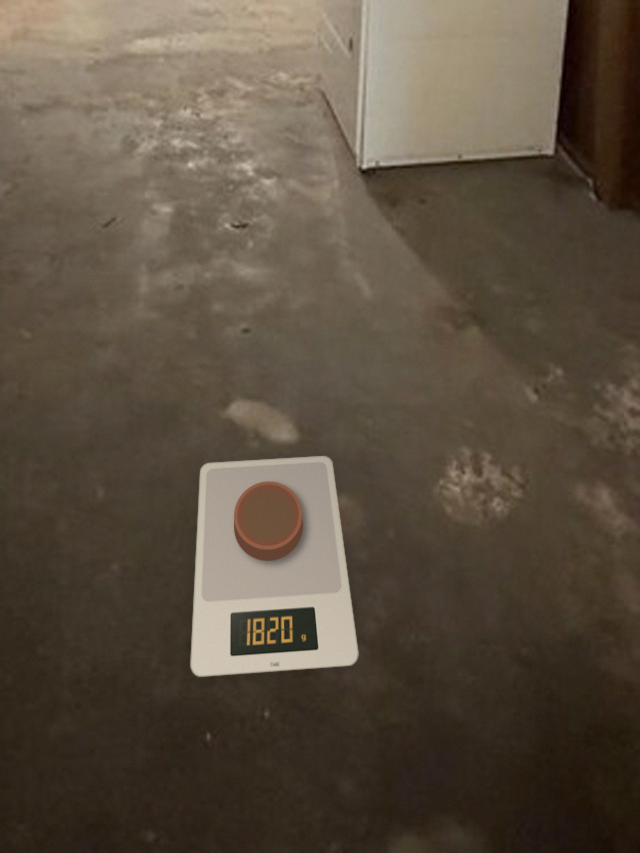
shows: 1820 g
